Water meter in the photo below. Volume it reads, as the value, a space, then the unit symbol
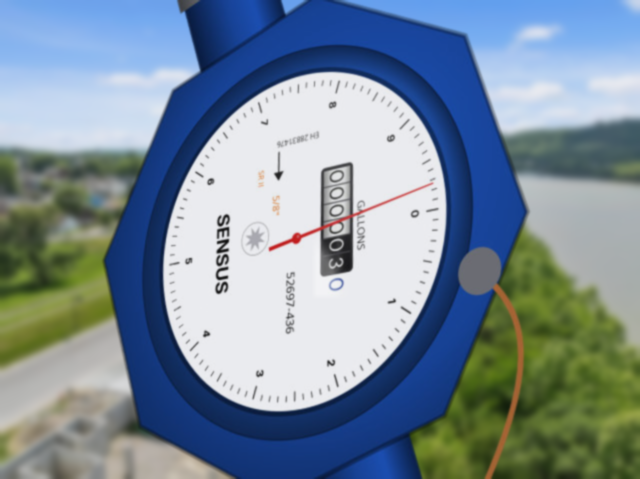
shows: 29.7 gal
